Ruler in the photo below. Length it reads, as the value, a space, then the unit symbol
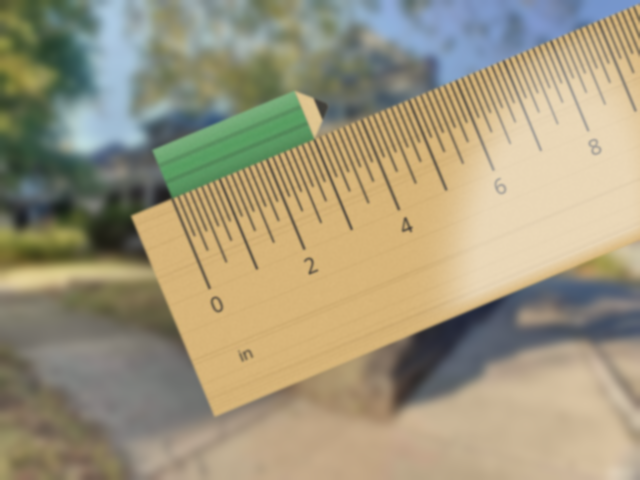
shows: 3.5 in
